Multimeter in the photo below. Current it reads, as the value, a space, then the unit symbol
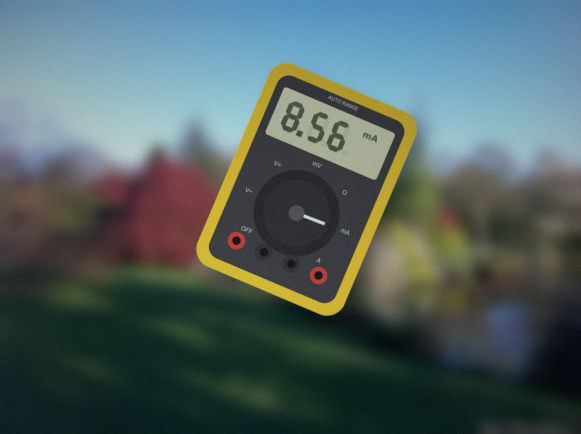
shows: 8.56 mA
